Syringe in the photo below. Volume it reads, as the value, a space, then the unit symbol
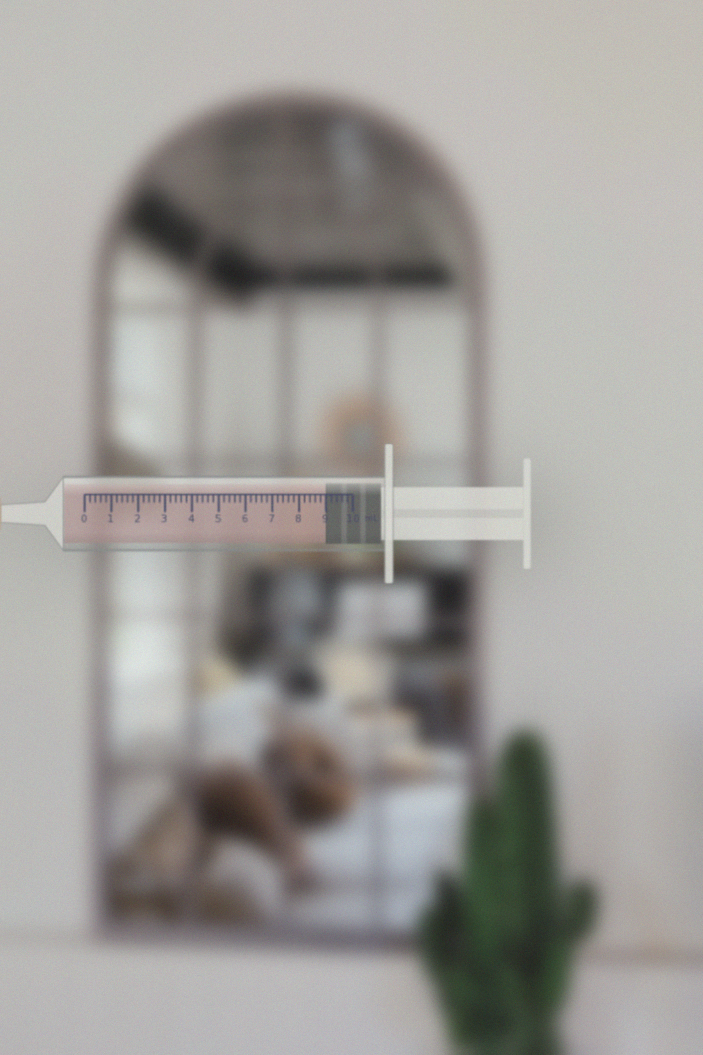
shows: 9 mL
